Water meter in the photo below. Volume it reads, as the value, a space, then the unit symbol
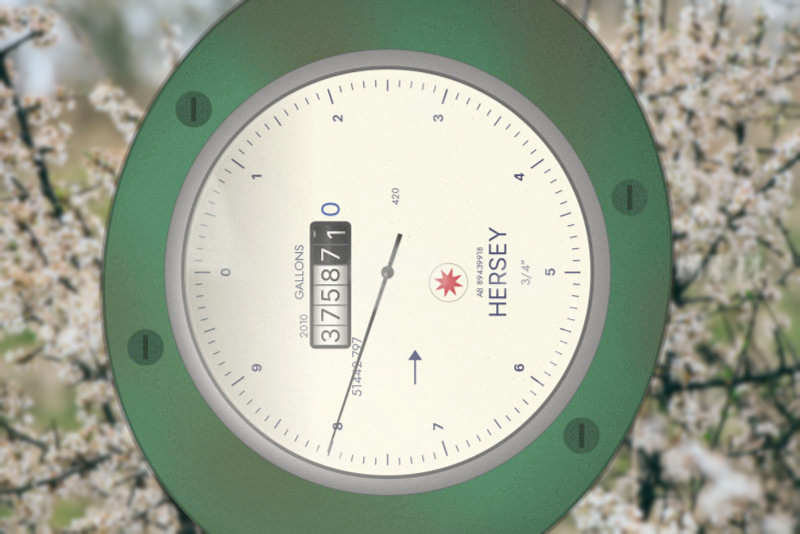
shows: 3758708.0 gal
